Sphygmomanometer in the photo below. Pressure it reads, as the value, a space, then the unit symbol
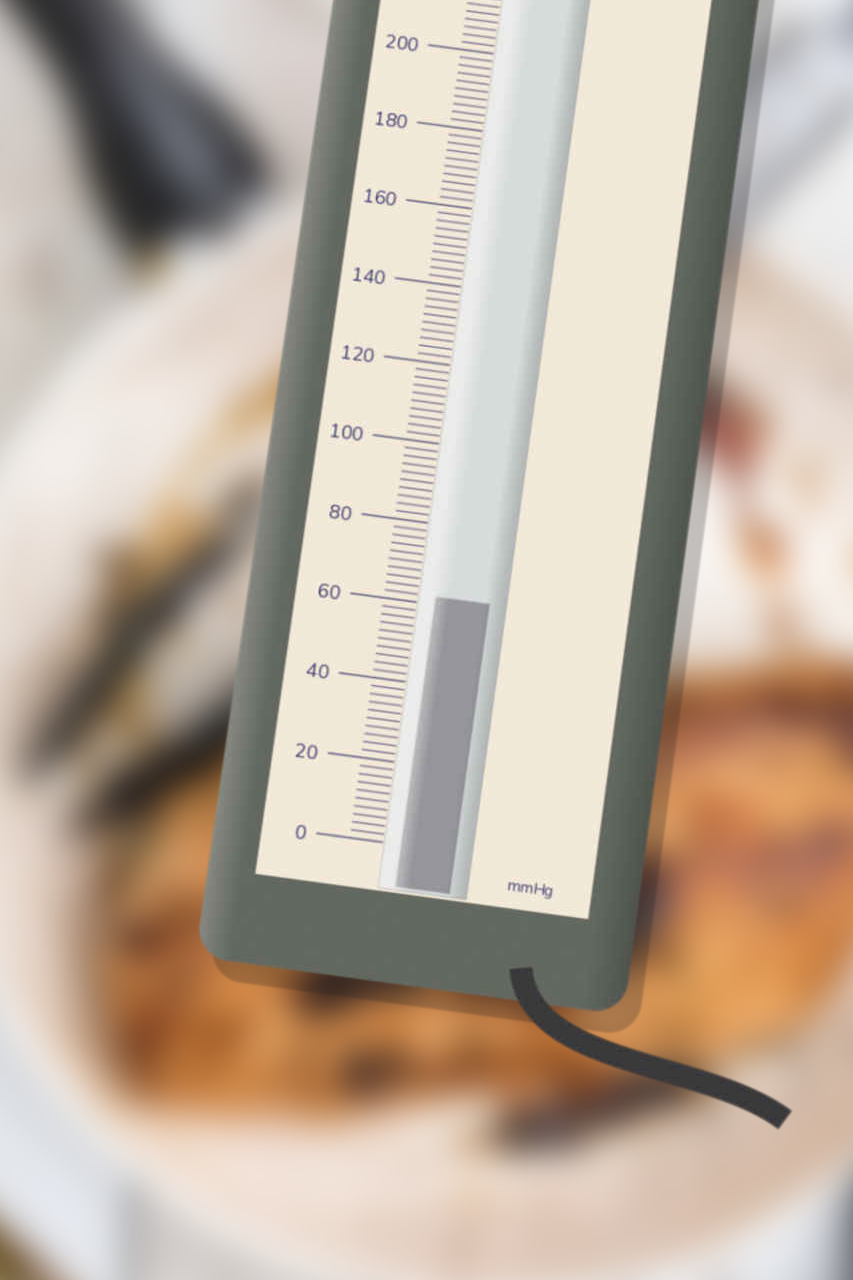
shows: 62 mmHg
